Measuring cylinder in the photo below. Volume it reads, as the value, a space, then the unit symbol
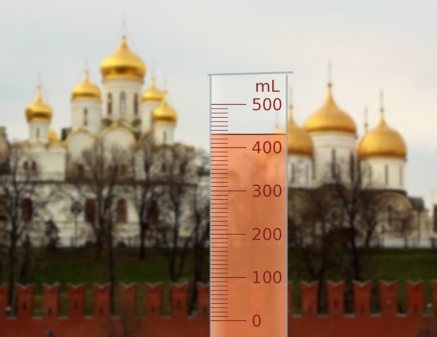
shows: 430 mL
